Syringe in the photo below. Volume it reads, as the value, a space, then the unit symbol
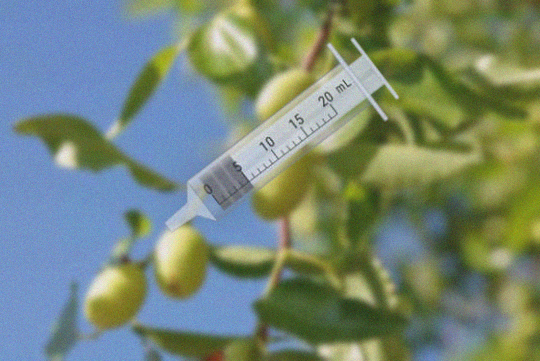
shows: 0 mL
